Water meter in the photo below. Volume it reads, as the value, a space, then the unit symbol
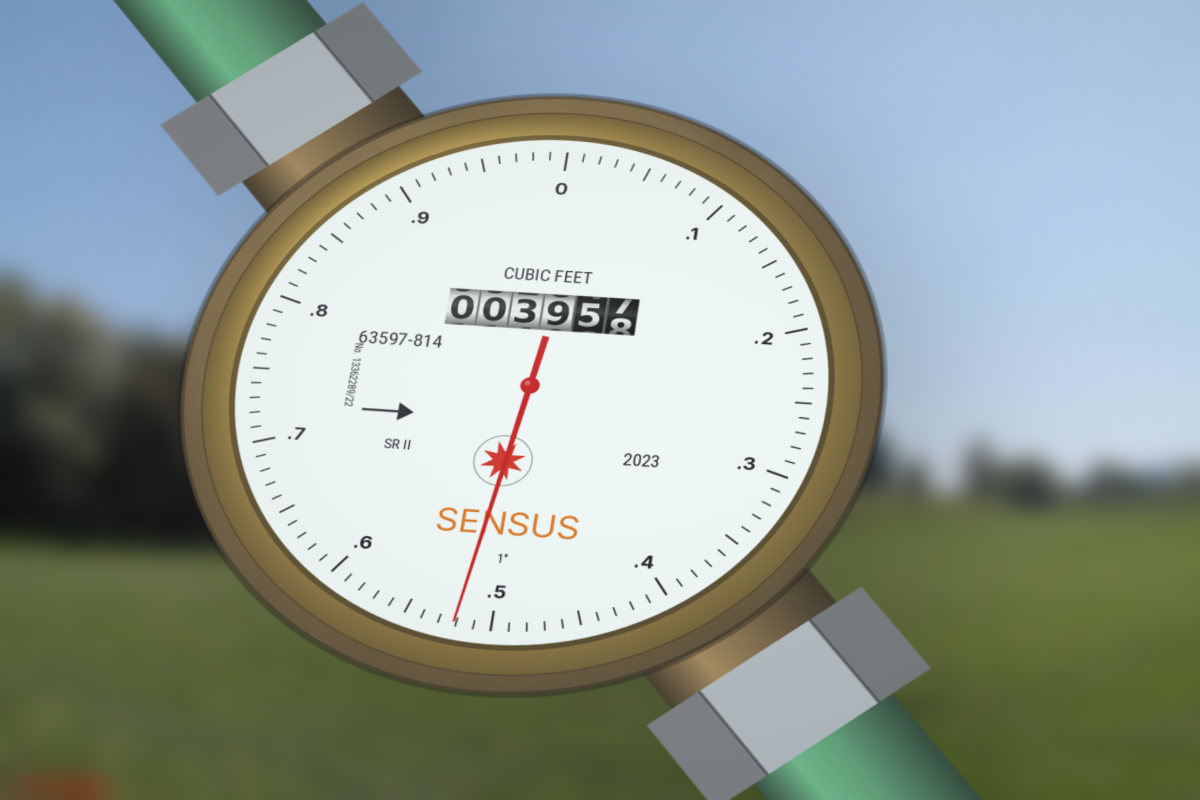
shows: 3957.52 ft³
